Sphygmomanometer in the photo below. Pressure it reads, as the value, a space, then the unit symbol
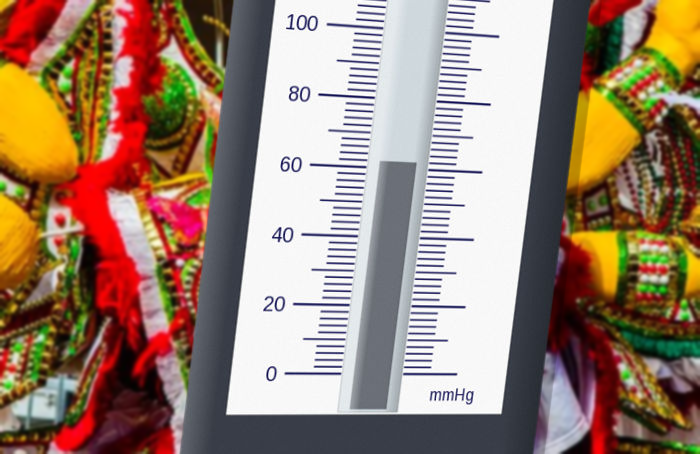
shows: 62 mmHg
